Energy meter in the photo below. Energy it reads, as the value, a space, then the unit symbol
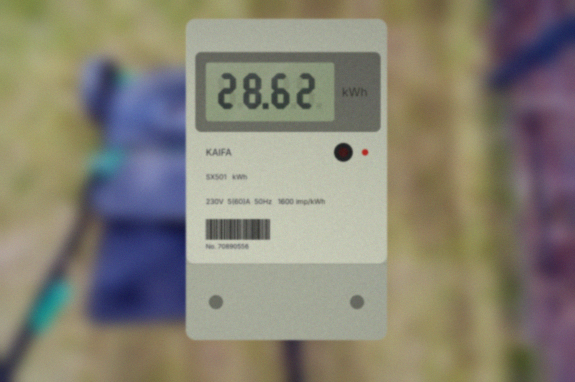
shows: 28.62 kWh
